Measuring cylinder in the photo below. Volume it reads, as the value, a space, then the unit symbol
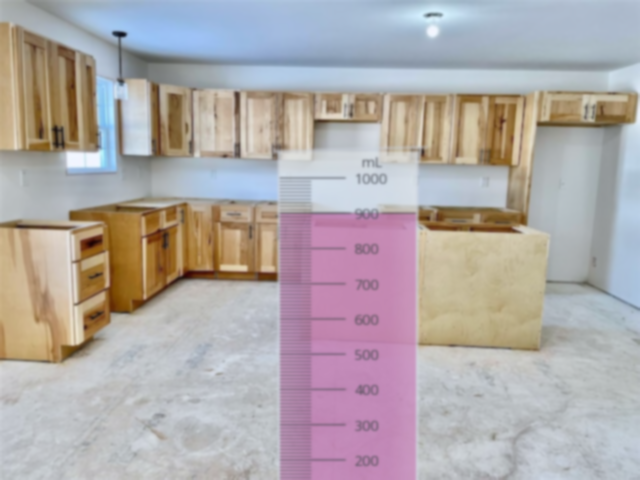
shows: 900 mL
